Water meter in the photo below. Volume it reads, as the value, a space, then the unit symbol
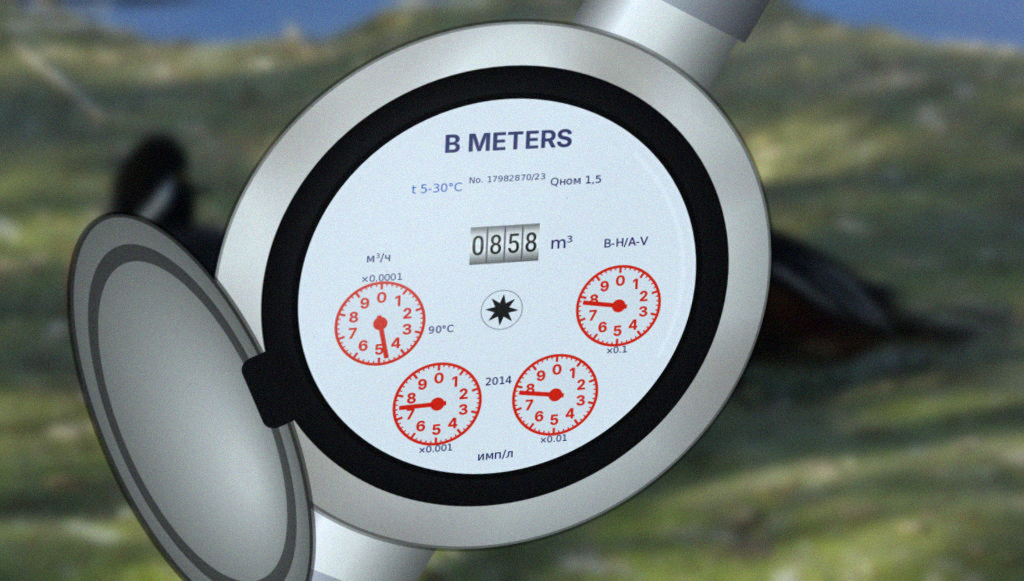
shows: 858.7774 m³
